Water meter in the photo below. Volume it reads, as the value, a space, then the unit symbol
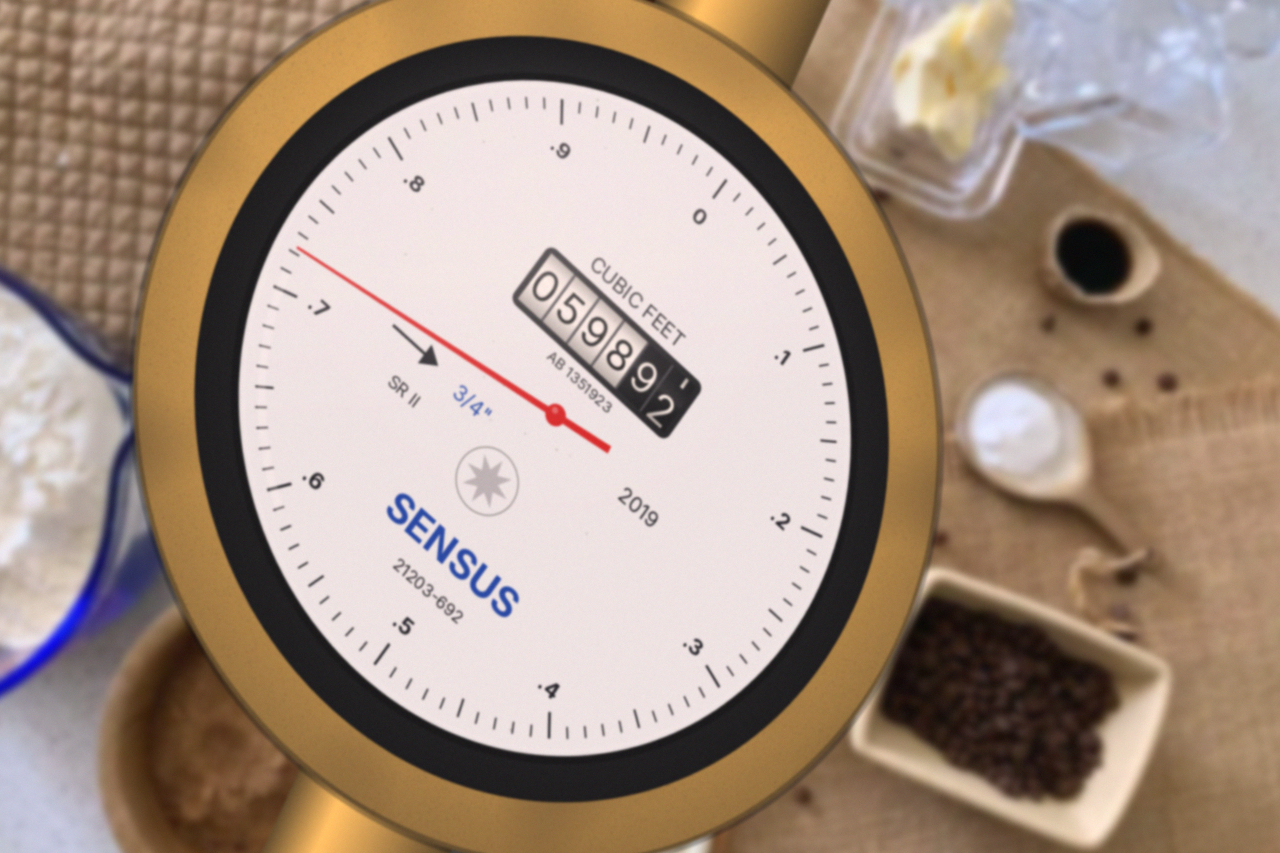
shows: 59891.72 ft³
